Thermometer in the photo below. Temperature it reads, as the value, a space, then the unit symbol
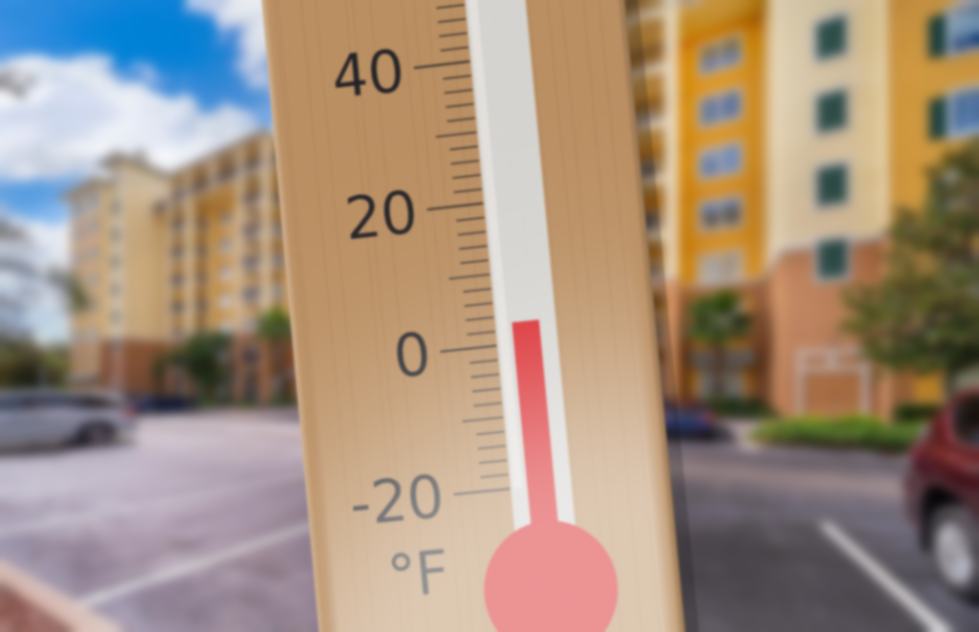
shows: 3 °F
